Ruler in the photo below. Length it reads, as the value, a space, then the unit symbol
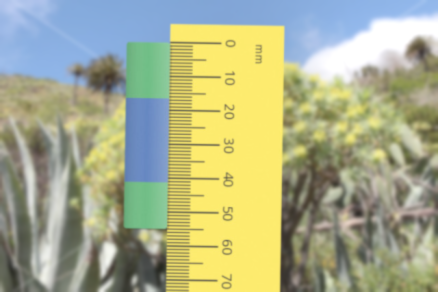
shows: 55 mm
